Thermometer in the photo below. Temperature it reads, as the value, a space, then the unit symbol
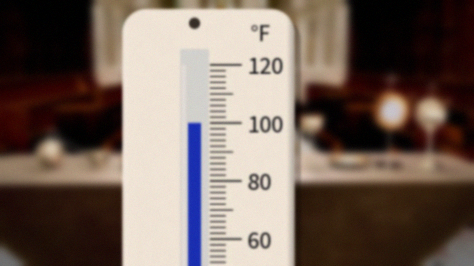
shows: 100 °F
